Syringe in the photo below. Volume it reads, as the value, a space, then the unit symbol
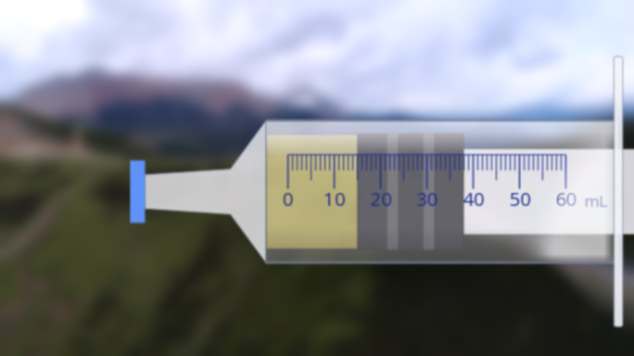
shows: 15 mL
